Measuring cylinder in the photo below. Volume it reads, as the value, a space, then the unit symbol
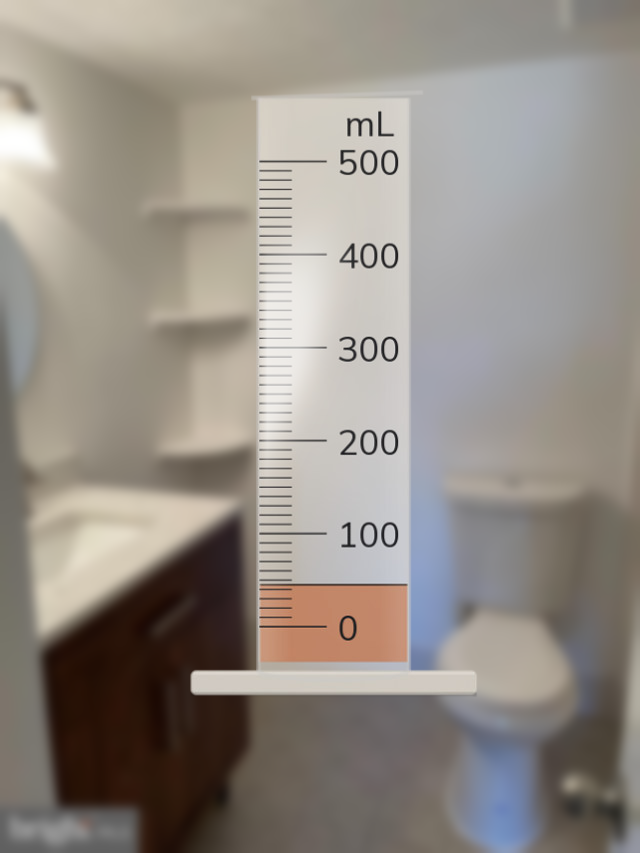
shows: 45 mL
